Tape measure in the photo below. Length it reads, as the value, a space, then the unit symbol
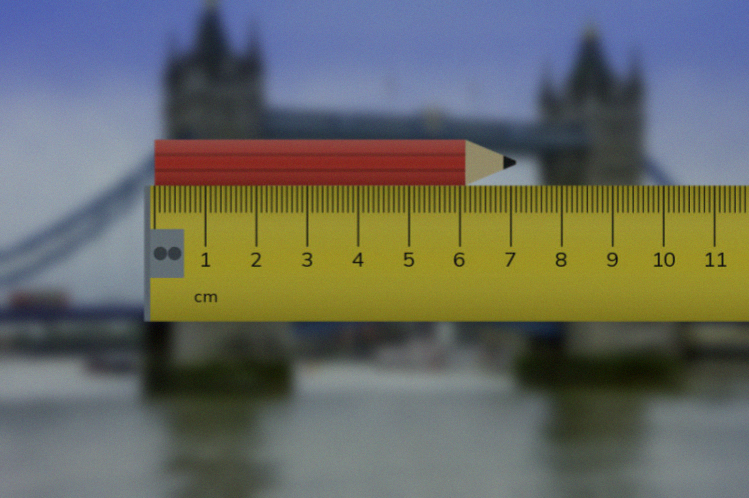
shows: 7.1 cm
